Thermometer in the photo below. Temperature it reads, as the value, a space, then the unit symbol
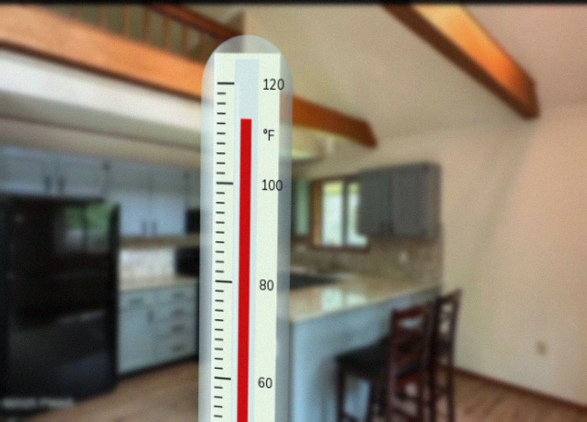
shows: 113 °F
